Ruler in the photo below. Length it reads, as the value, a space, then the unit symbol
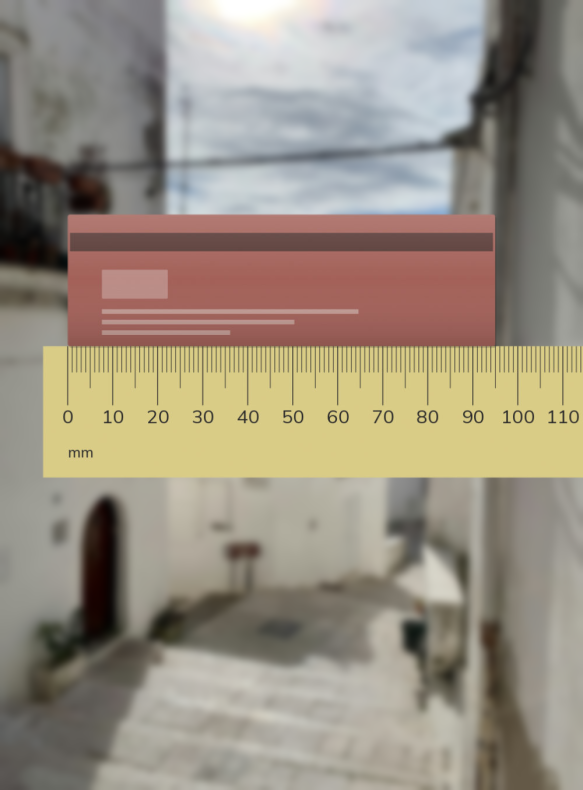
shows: 95 mm
